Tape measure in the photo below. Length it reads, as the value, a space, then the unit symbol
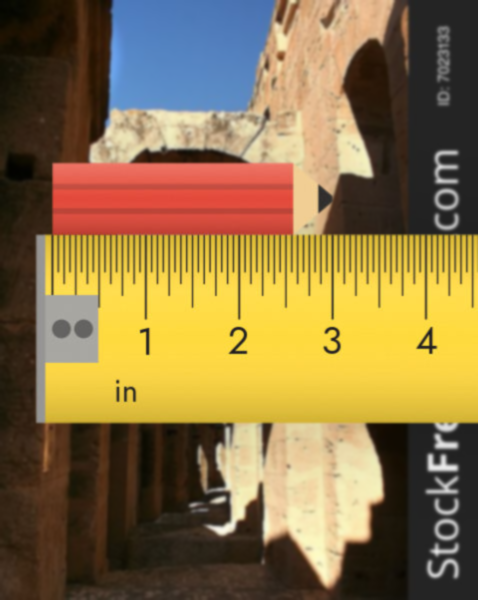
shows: 3 in
